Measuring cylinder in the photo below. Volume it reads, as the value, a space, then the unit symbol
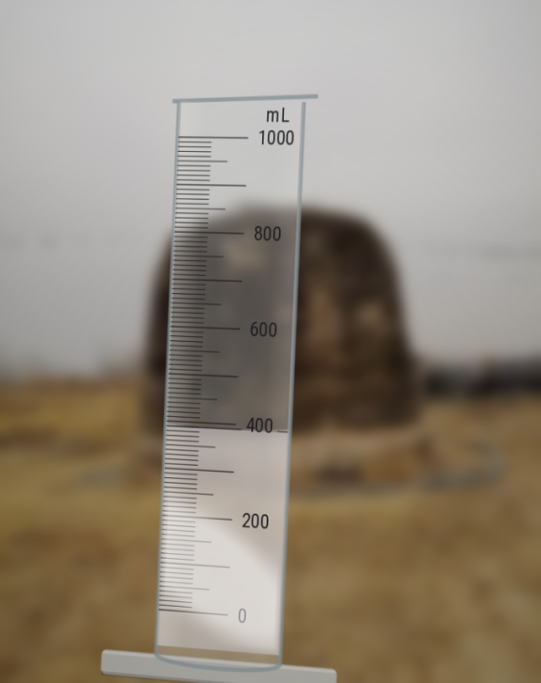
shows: 390 mL
